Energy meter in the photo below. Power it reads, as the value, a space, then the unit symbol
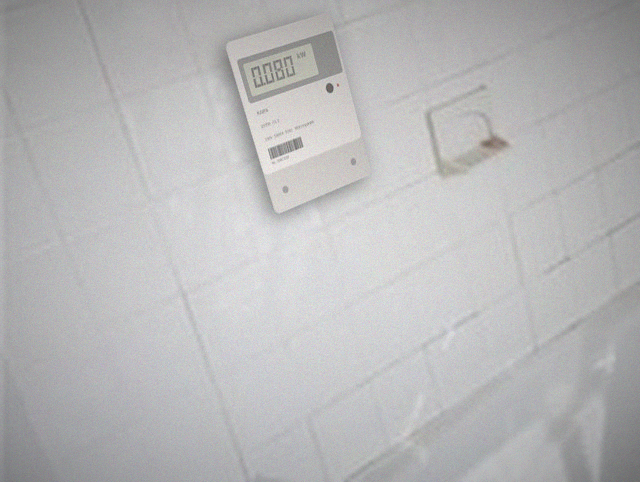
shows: 0.080 kW
